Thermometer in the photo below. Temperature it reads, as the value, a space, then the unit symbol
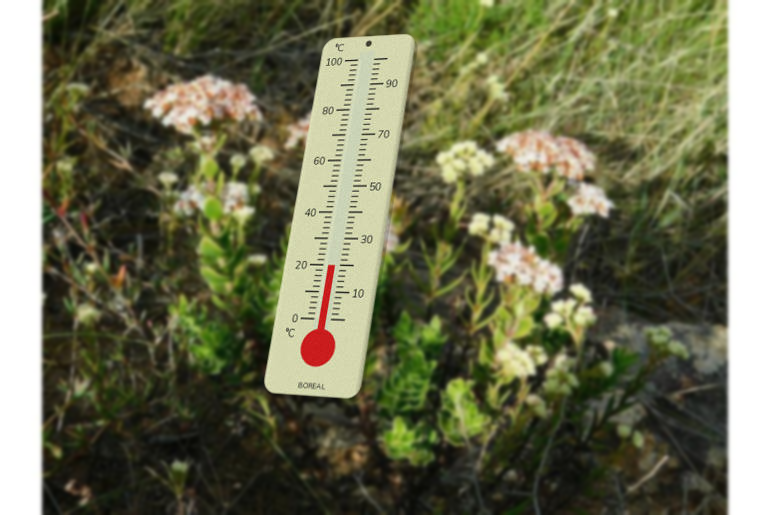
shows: 20 °C
